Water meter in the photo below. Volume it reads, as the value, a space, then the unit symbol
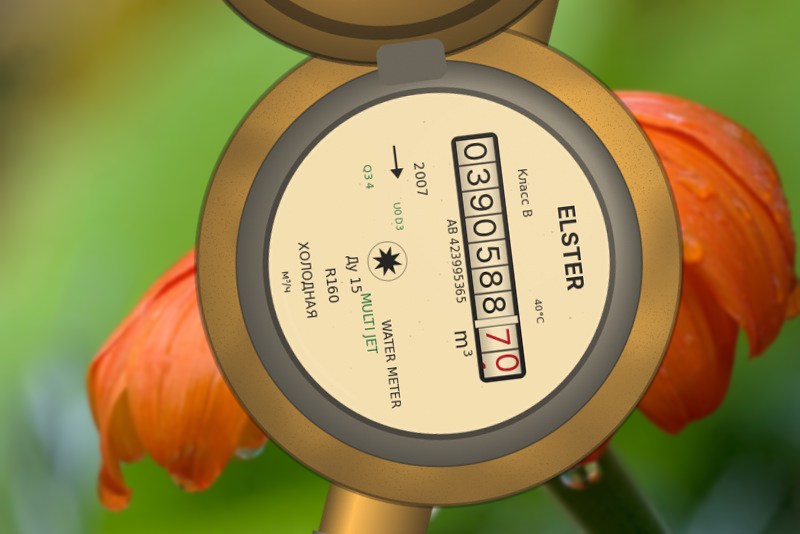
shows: 390588.70 m³
